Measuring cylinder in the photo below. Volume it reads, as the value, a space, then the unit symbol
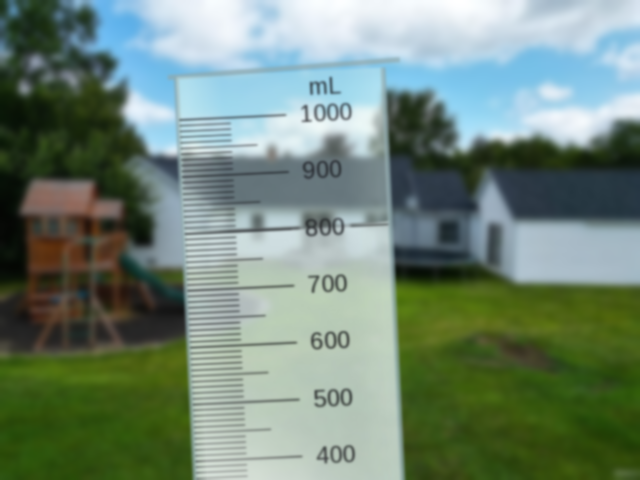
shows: 800 mL
